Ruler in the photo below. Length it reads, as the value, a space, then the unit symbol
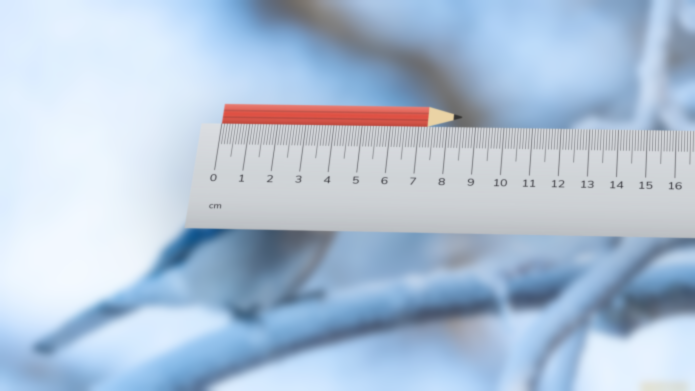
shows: 8.5 cm
